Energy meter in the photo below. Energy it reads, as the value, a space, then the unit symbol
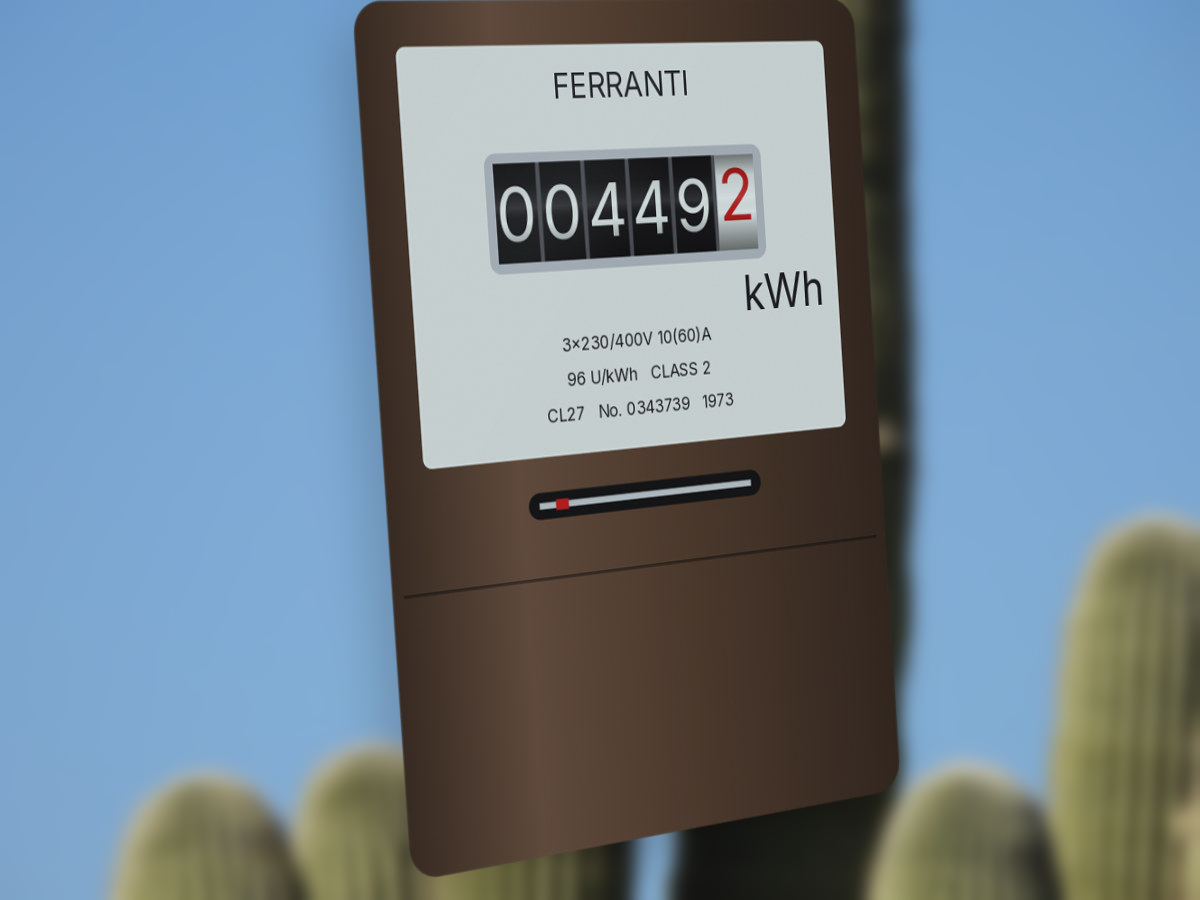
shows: 449.2 kWh
